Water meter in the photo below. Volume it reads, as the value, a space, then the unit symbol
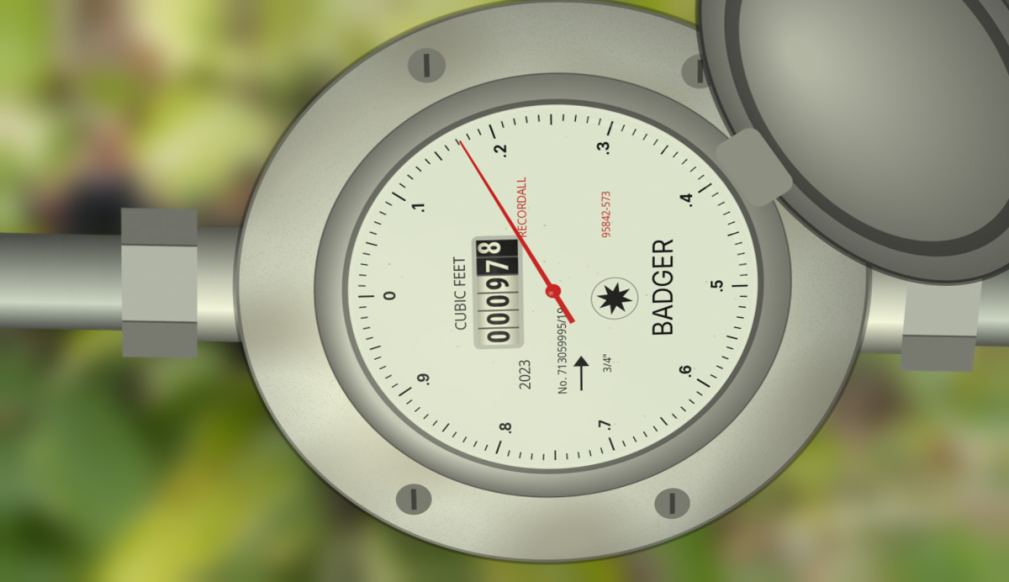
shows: 978.17 ft³
